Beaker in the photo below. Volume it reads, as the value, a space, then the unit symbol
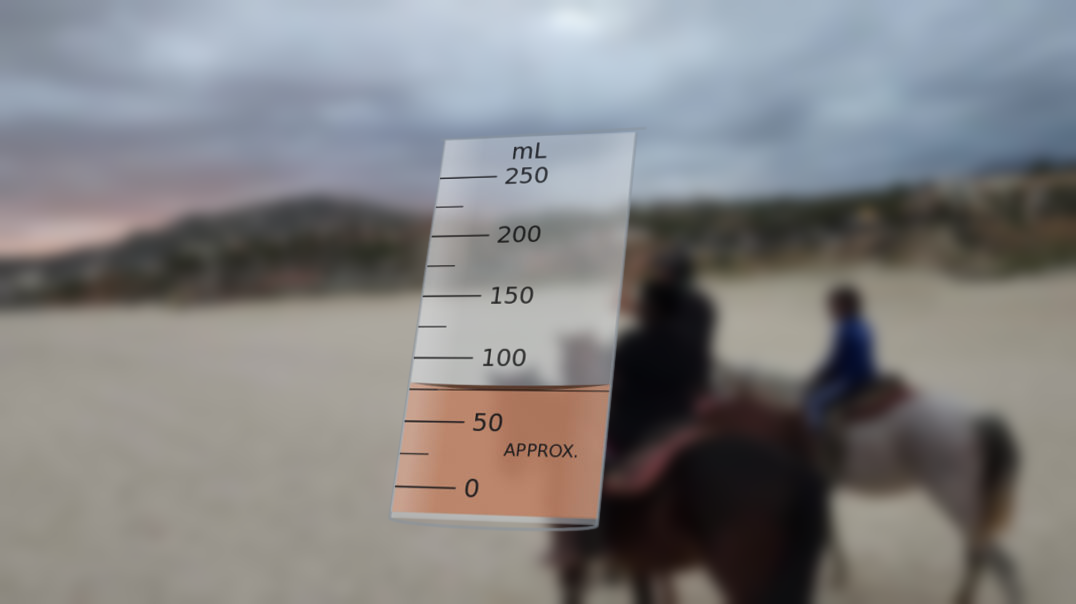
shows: 75 mL
